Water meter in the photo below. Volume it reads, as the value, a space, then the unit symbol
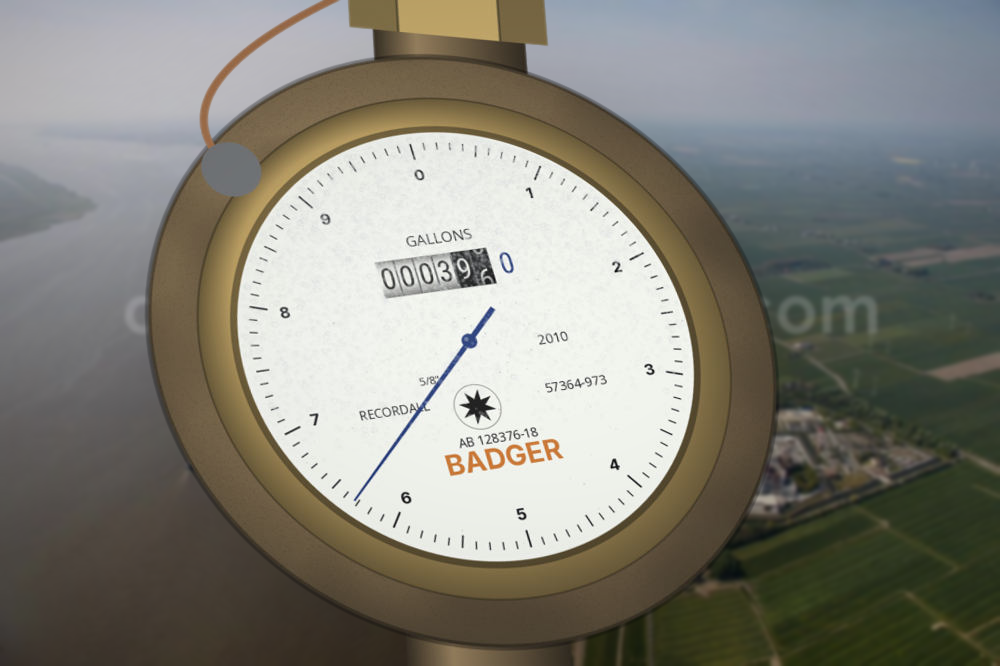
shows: 3956.3 gal
